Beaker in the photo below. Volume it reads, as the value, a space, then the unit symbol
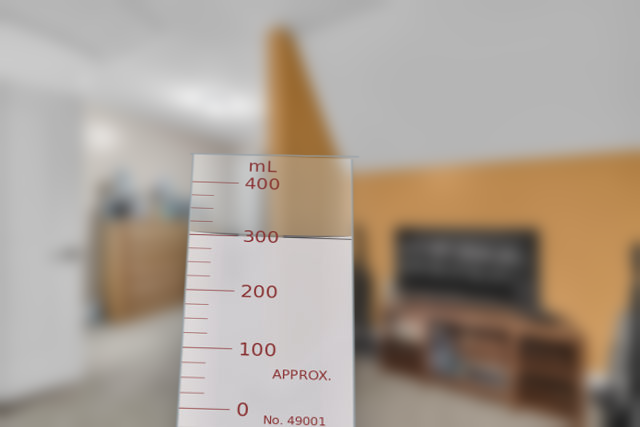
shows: 300 mL
